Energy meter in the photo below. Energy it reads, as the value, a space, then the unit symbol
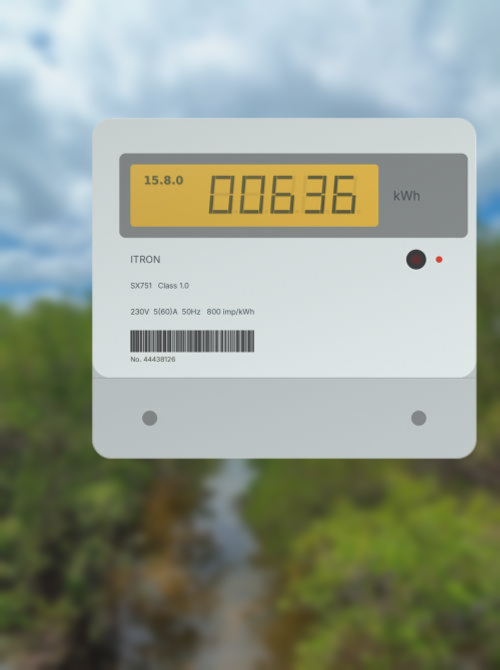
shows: 636 kWh
